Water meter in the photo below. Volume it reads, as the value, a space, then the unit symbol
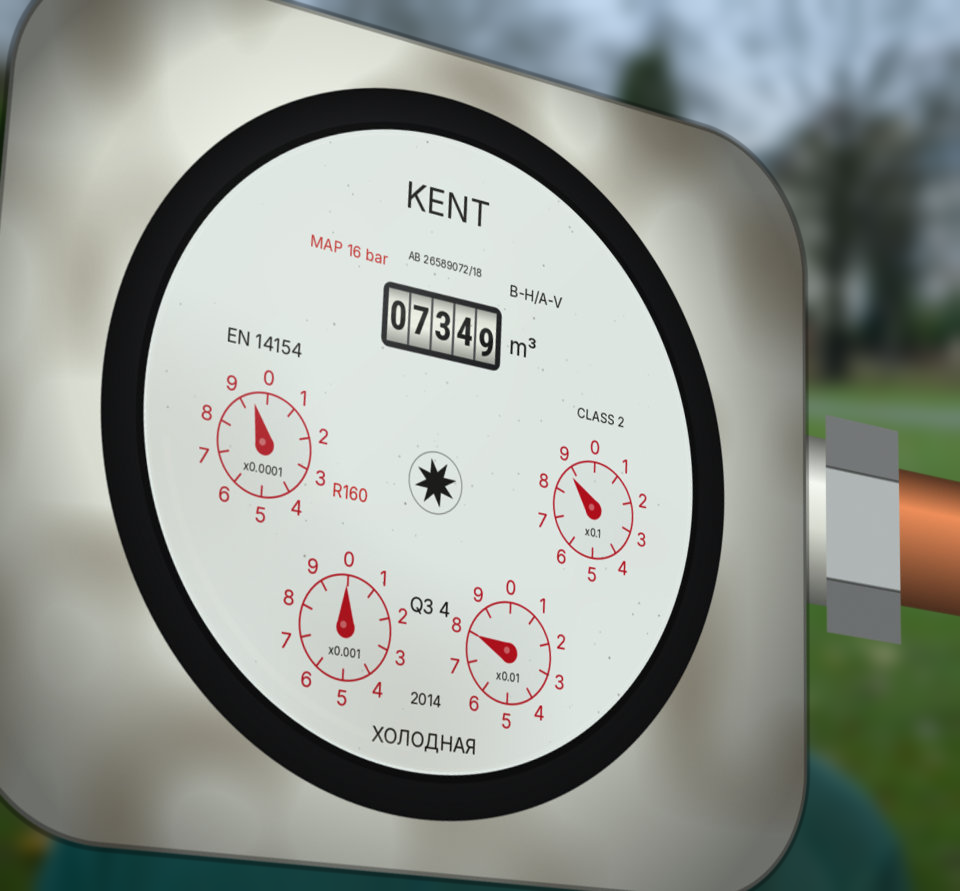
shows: 7348.8799 m³
